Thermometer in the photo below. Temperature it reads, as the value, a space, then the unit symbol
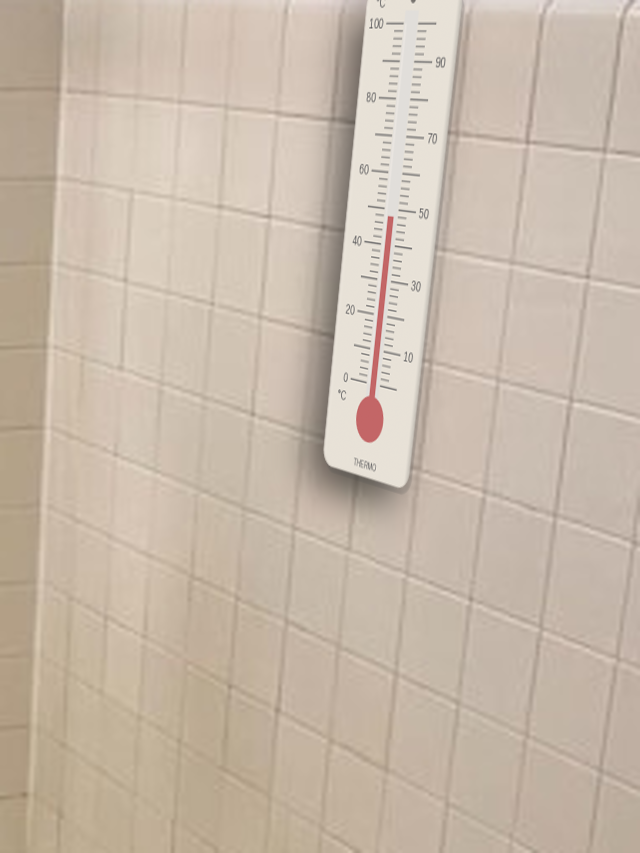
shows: 48 °C
